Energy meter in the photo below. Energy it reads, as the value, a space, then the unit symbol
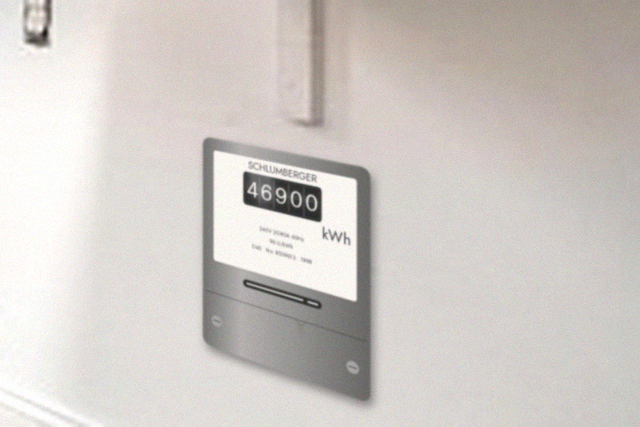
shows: 46900 kWh
